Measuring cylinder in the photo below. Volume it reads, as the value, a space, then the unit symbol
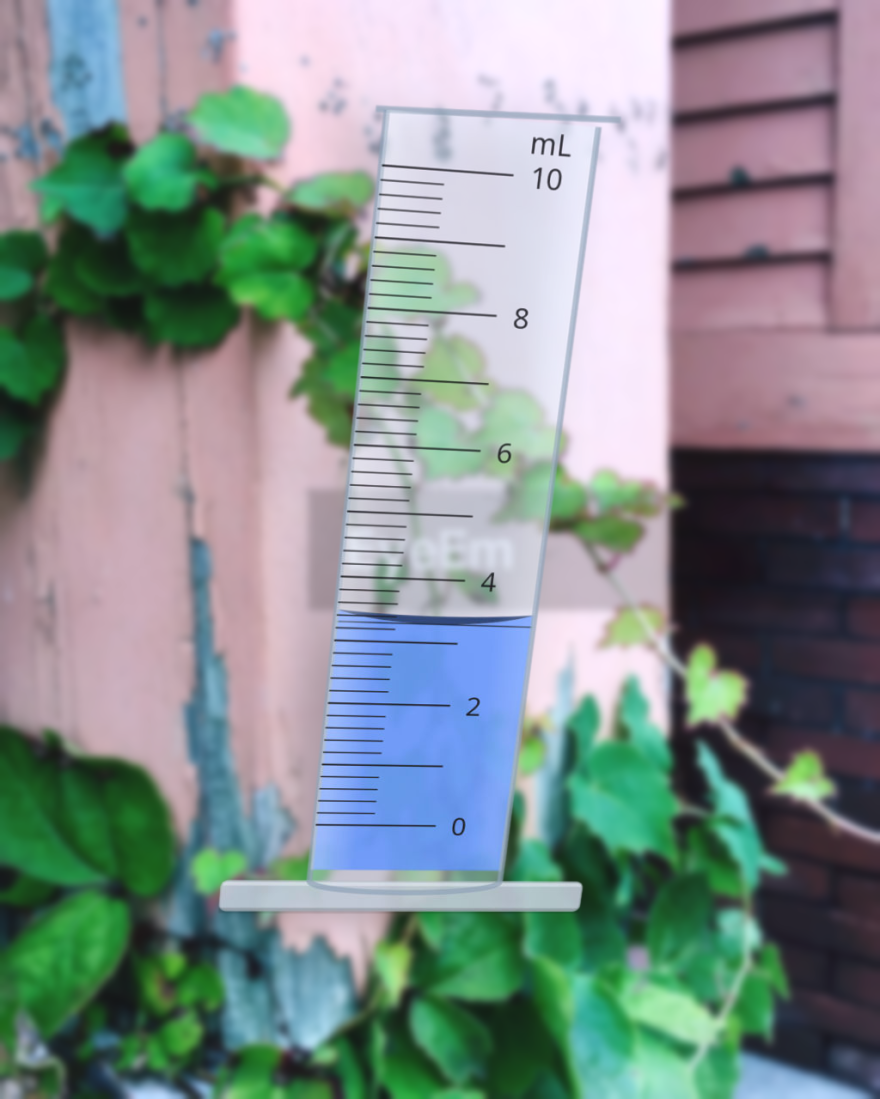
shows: 3.3 mL
